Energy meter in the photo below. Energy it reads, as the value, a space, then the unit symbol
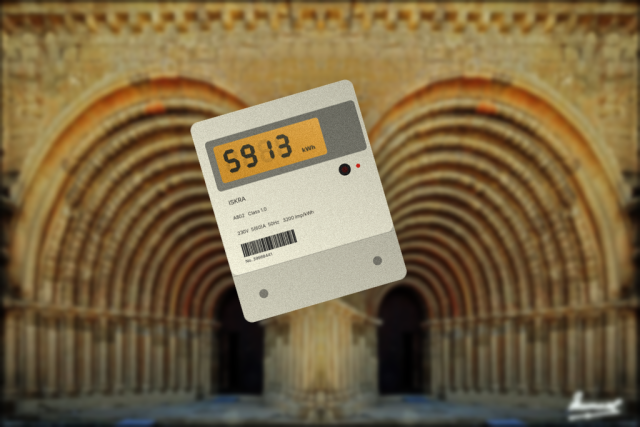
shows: 5913 kWh
